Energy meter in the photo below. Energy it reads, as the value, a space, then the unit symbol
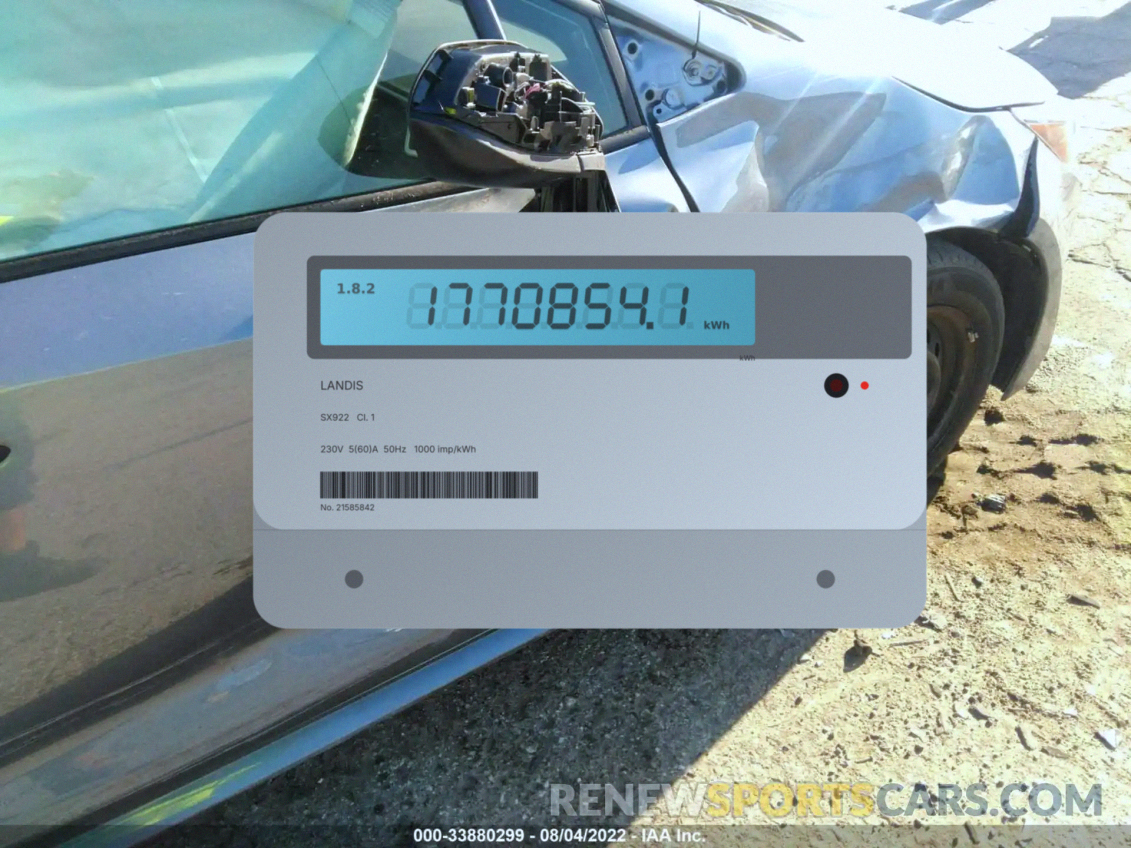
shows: 1770854.1 kWh
